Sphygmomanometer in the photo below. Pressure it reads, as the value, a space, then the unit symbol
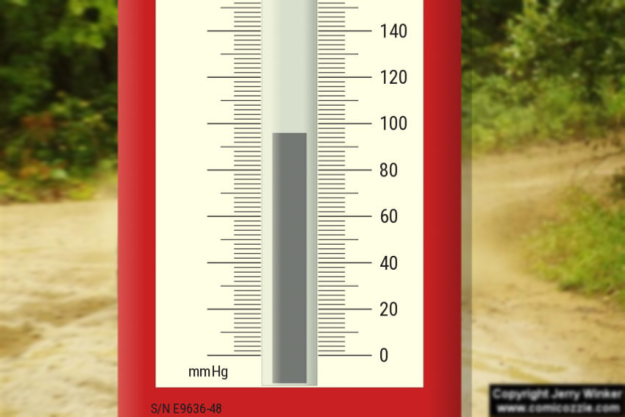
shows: 96 mmHg
